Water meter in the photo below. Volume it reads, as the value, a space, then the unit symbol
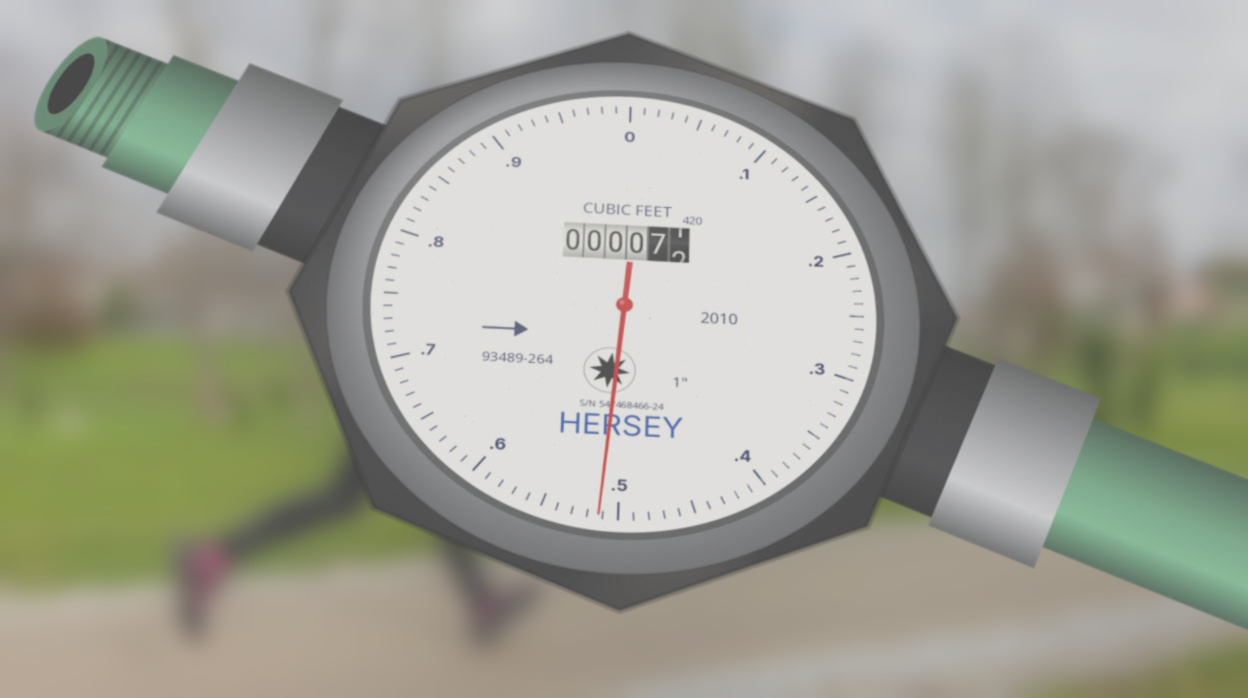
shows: 71.51 ft³
